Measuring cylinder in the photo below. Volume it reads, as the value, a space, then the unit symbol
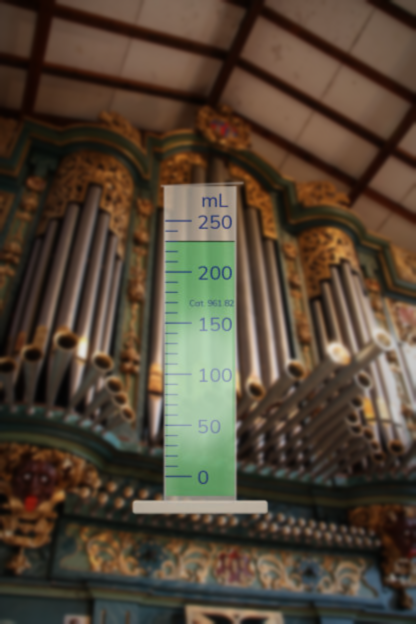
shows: 230 mL
